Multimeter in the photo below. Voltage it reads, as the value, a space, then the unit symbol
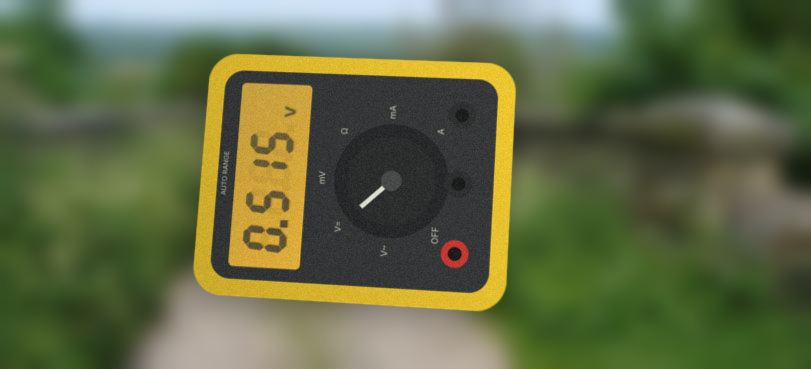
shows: 0.515 V
